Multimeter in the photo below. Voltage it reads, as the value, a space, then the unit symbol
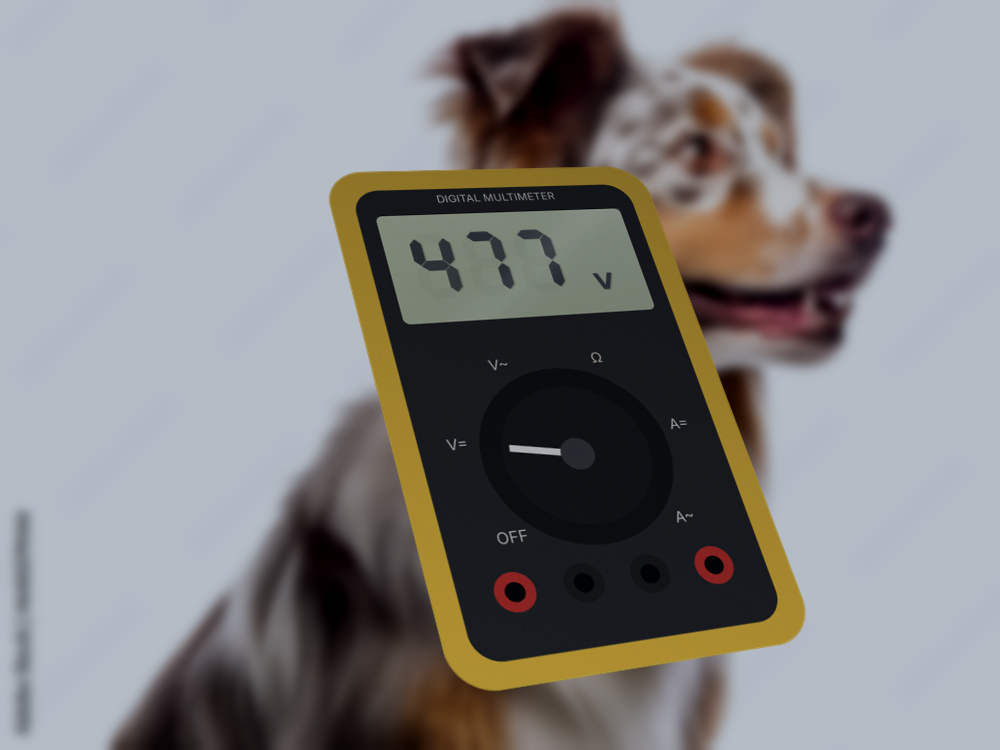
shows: 477 V
